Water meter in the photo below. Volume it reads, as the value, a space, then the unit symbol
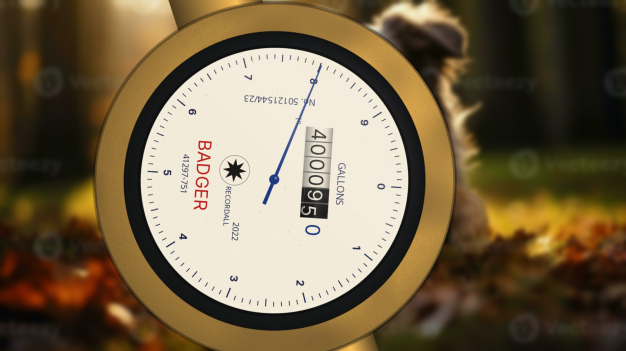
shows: 4000948.0 gal
